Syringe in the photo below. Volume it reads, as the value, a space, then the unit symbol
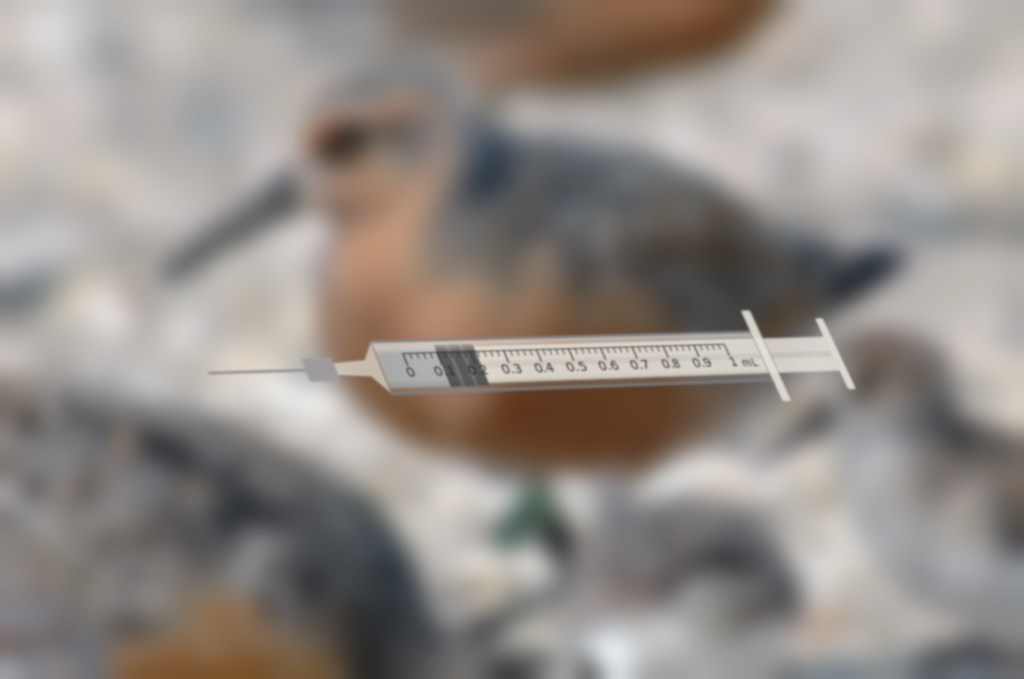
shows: 0.1 mL
